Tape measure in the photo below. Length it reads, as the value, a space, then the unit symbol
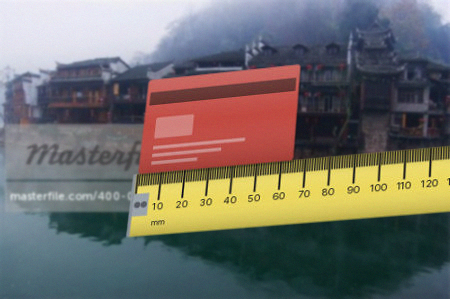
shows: 65 mm
